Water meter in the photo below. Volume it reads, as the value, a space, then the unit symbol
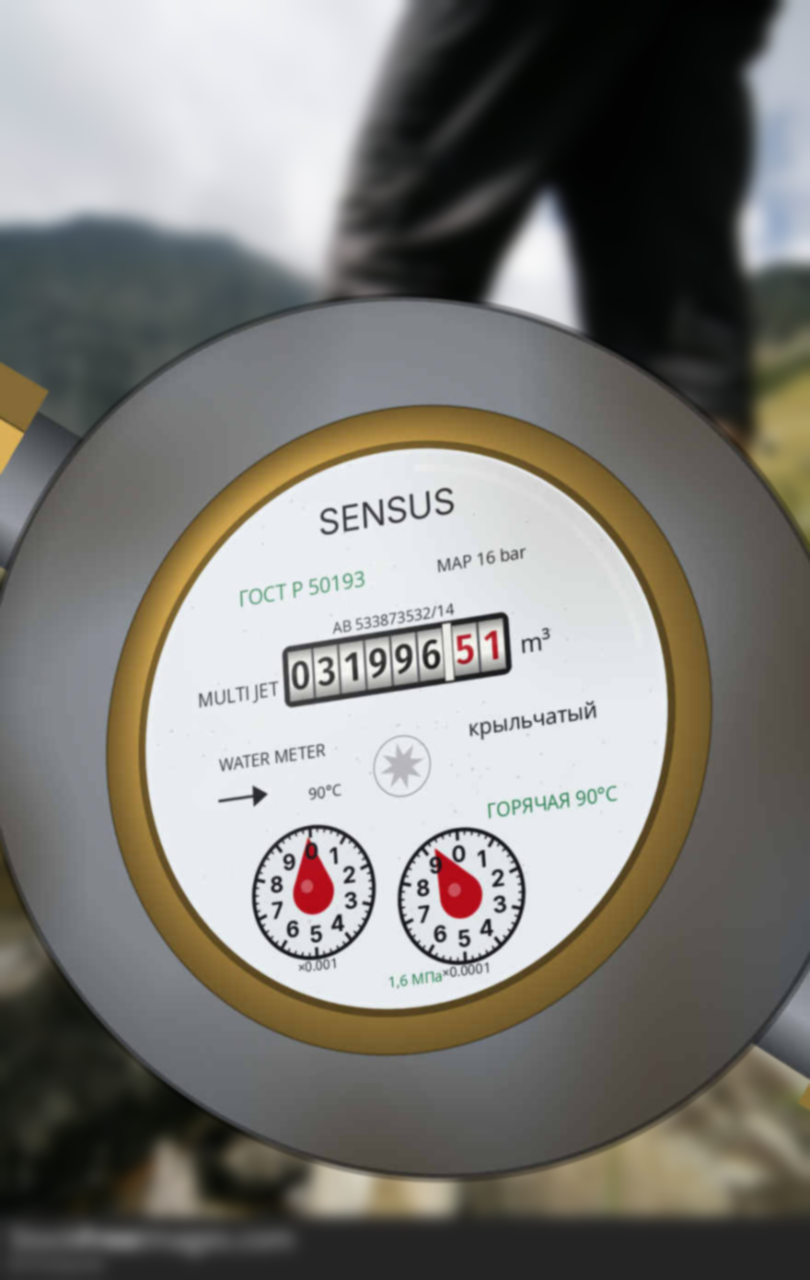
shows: 31996.5099 m³
